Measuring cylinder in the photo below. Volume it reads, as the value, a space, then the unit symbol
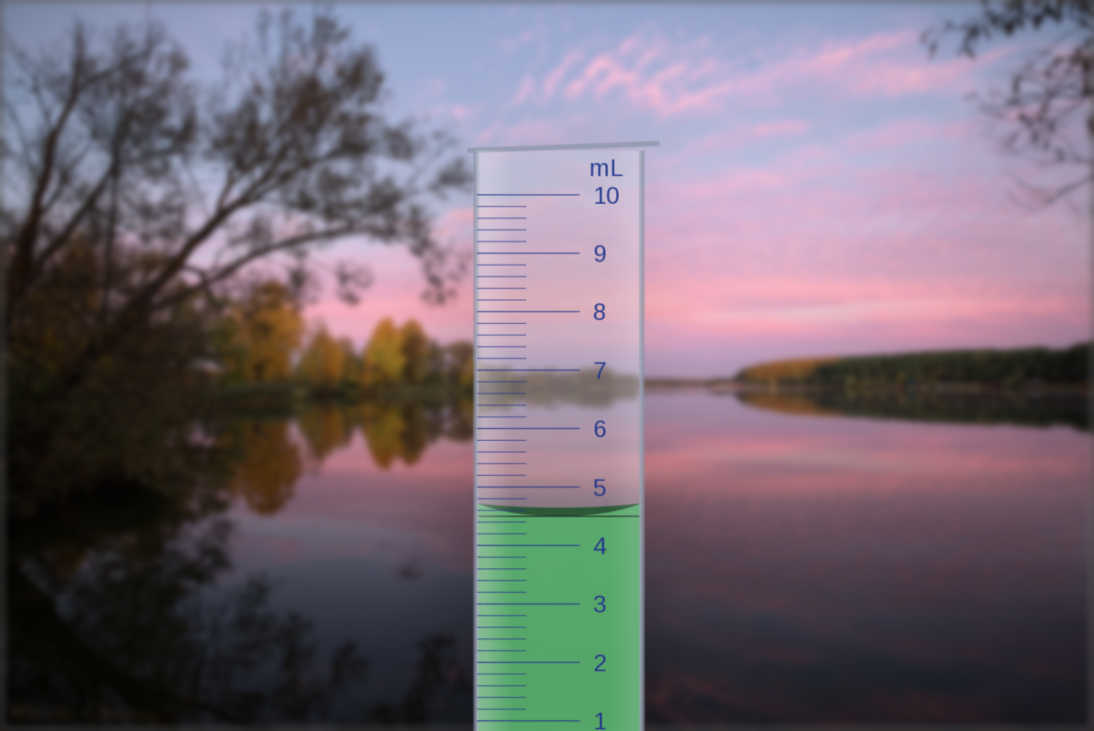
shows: 4.5 mL
